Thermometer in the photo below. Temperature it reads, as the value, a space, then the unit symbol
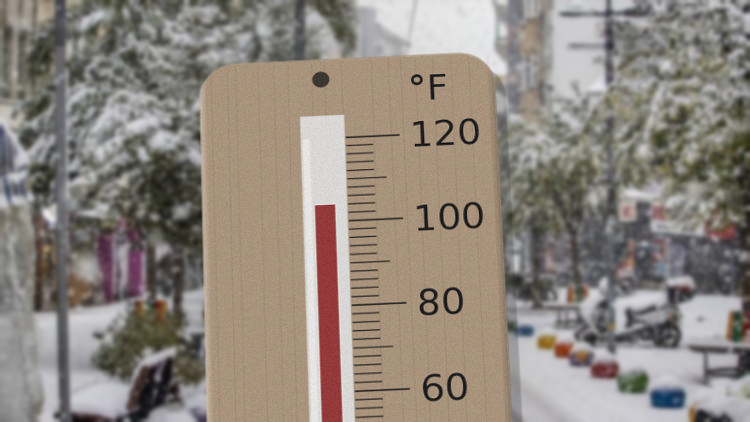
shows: 104 °F
